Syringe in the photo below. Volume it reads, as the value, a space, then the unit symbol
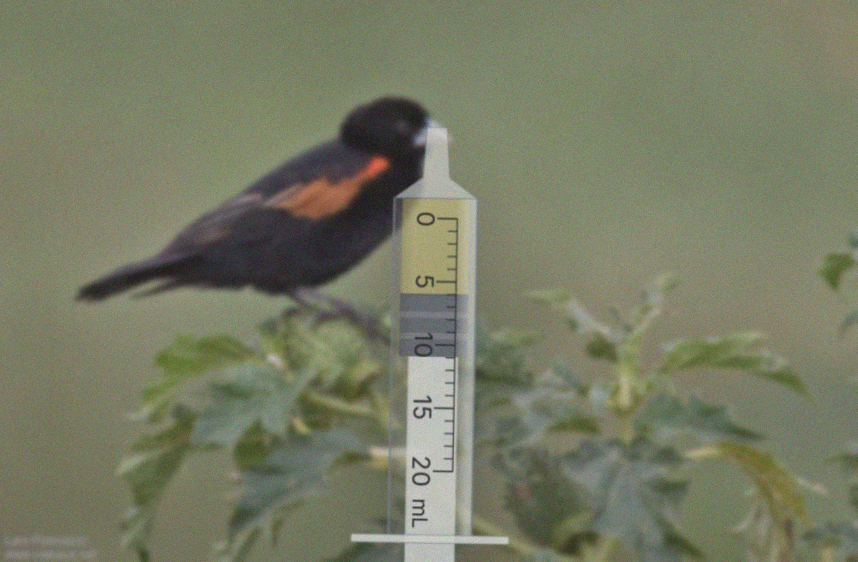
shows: 6 mL
